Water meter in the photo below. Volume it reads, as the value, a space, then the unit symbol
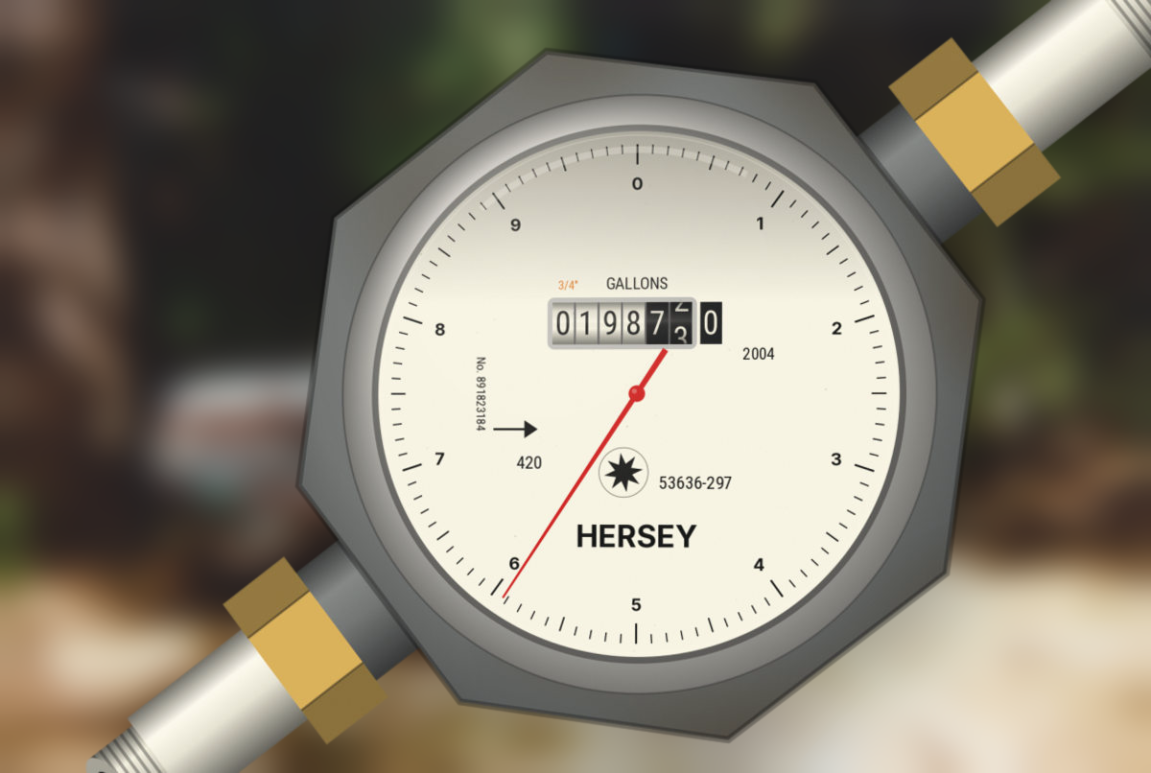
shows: 198725.9 gal
